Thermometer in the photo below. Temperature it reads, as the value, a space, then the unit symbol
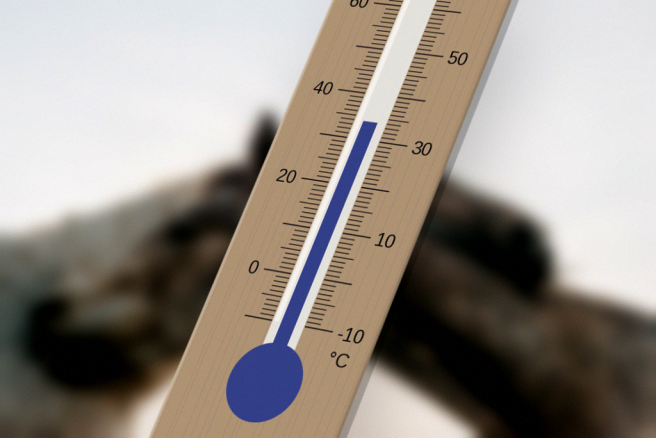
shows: 34 °C
